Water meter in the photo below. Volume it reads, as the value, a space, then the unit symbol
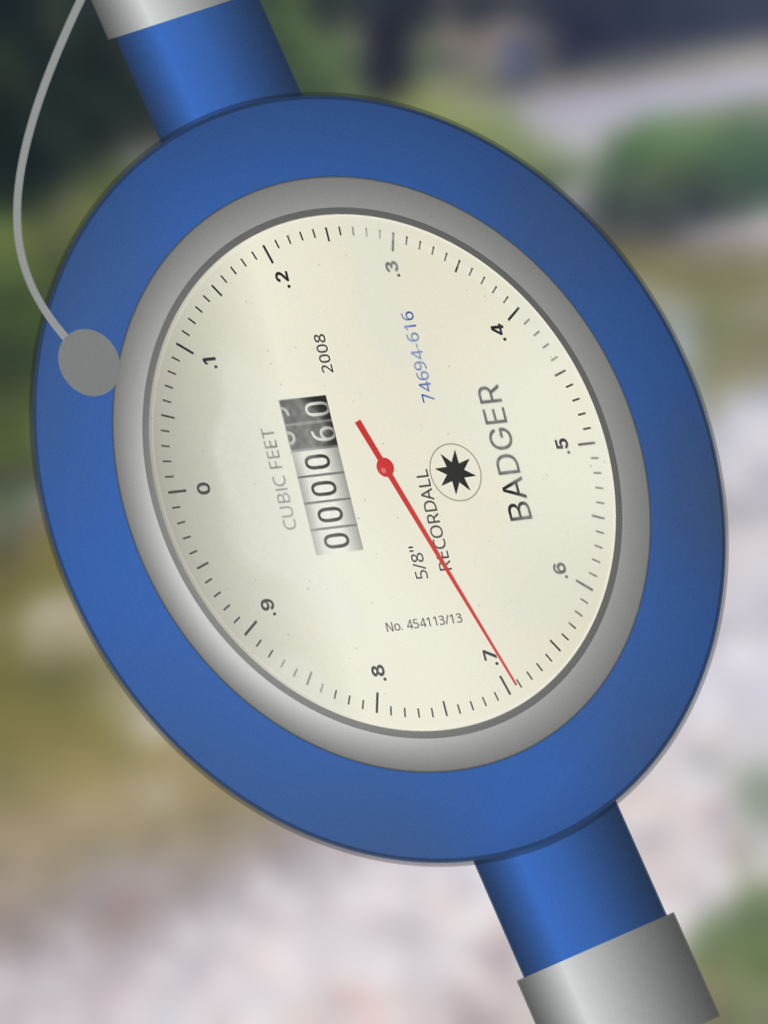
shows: 59.69 ft³
